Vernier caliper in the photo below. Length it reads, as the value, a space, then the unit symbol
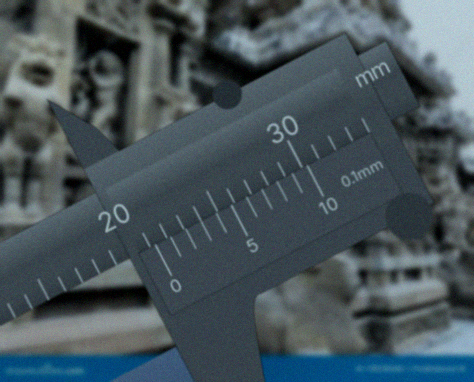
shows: 21.3 mm
